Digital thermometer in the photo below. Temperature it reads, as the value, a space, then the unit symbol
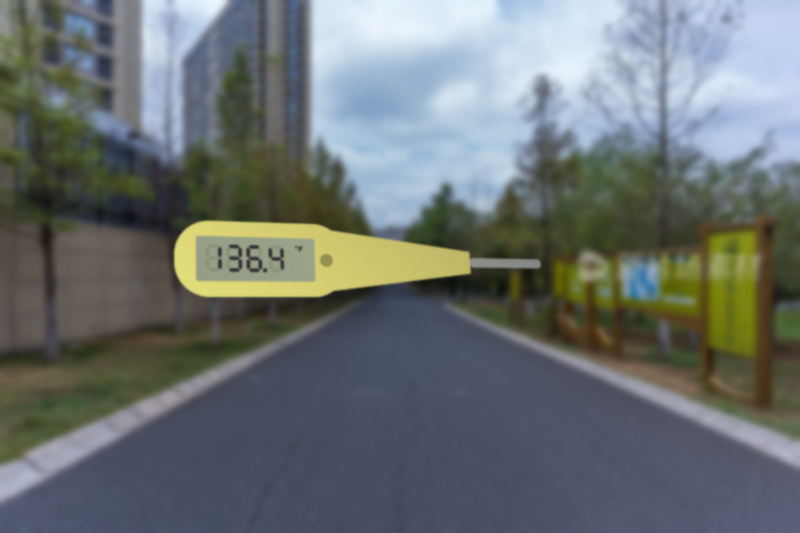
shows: 136.4 °F
